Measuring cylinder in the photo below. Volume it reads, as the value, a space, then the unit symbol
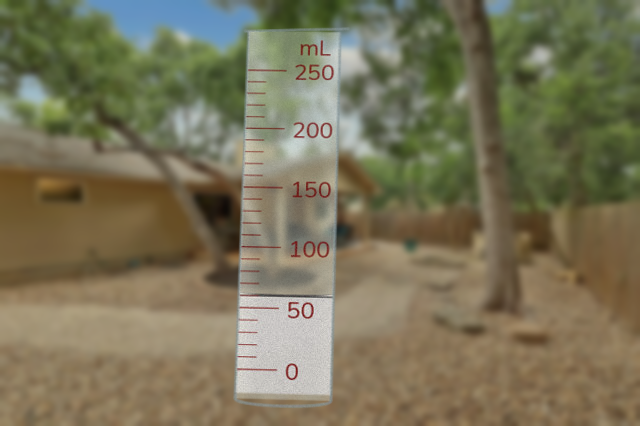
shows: 60 mL
